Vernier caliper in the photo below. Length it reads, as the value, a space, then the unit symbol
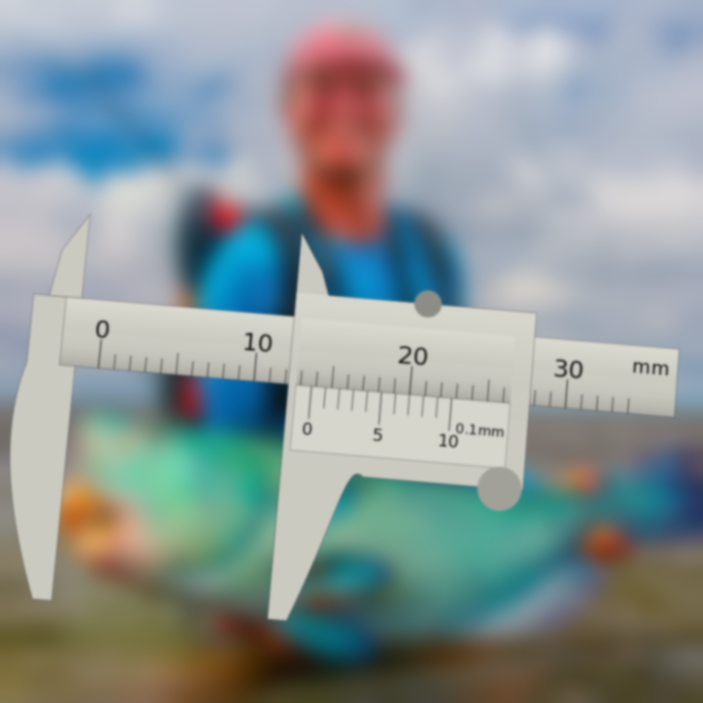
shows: 13.7 mm
